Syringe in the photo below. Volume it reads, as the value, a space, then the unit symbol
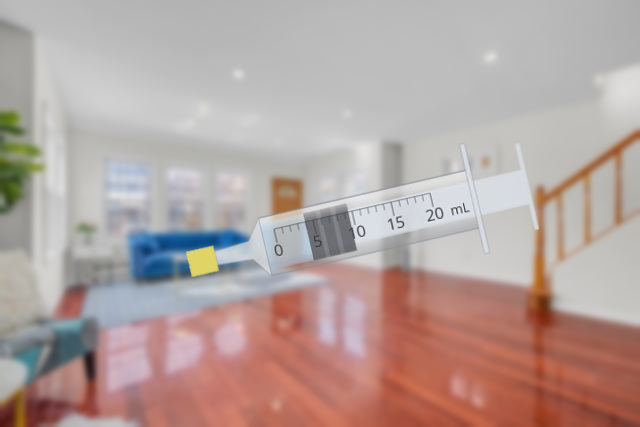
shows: 4 mL
